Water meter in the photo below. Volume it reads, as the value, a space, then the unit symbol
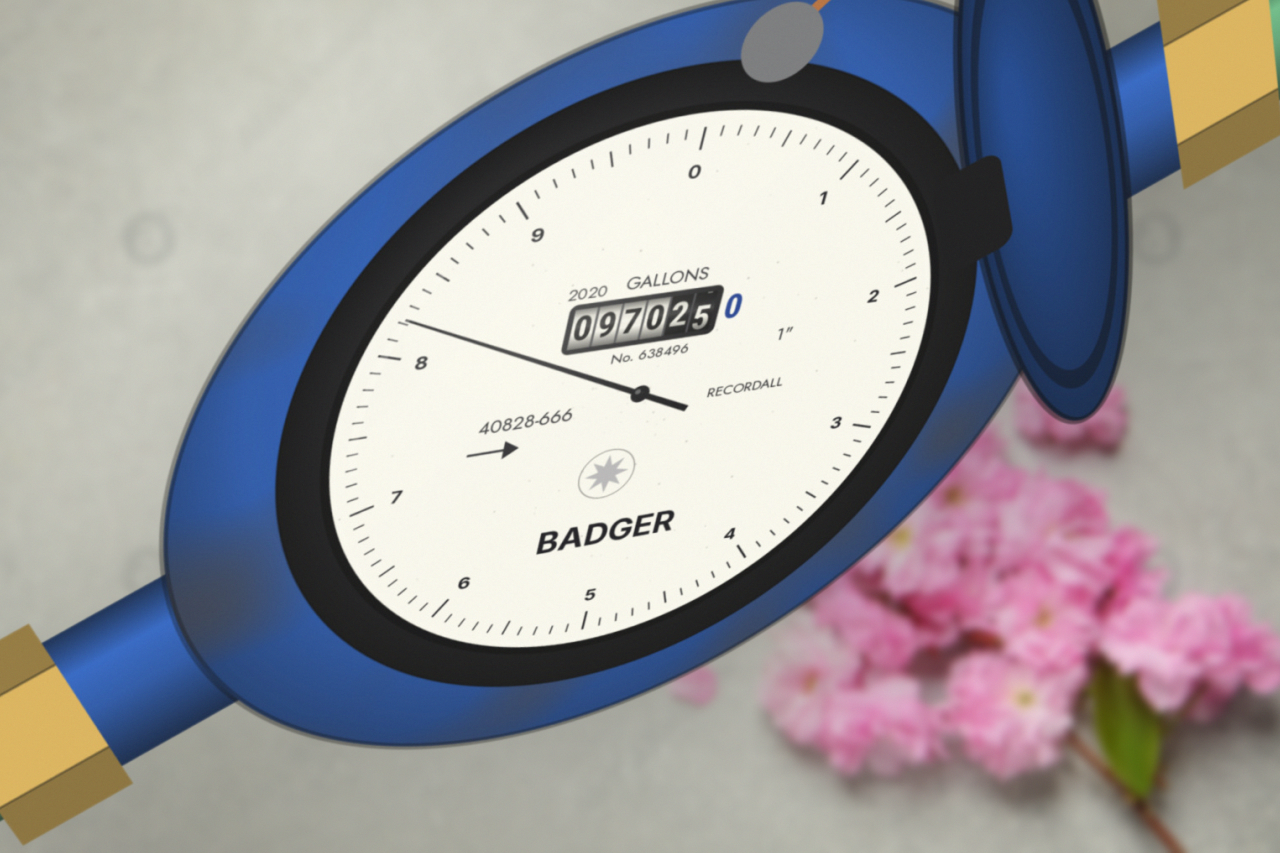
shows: 970248.2 gal
